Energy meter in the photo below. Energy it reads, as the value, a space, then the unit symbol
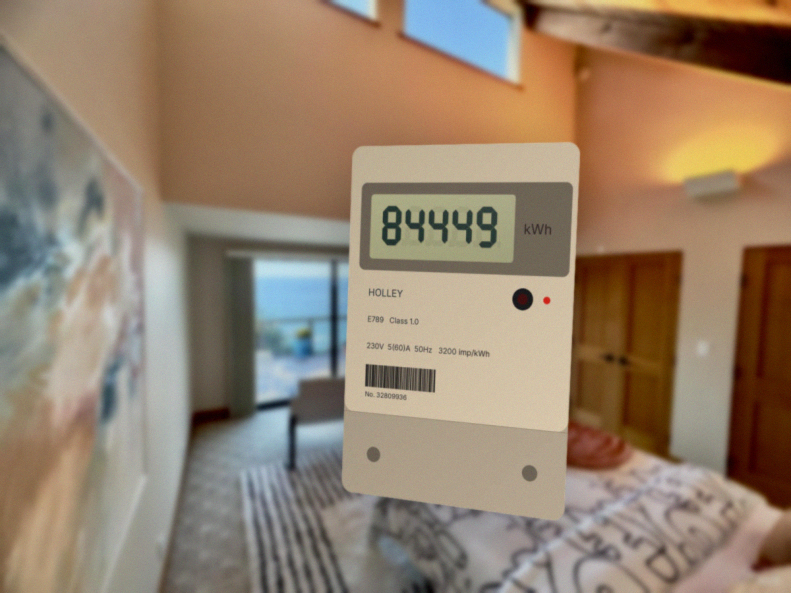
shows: 84449 kWh
